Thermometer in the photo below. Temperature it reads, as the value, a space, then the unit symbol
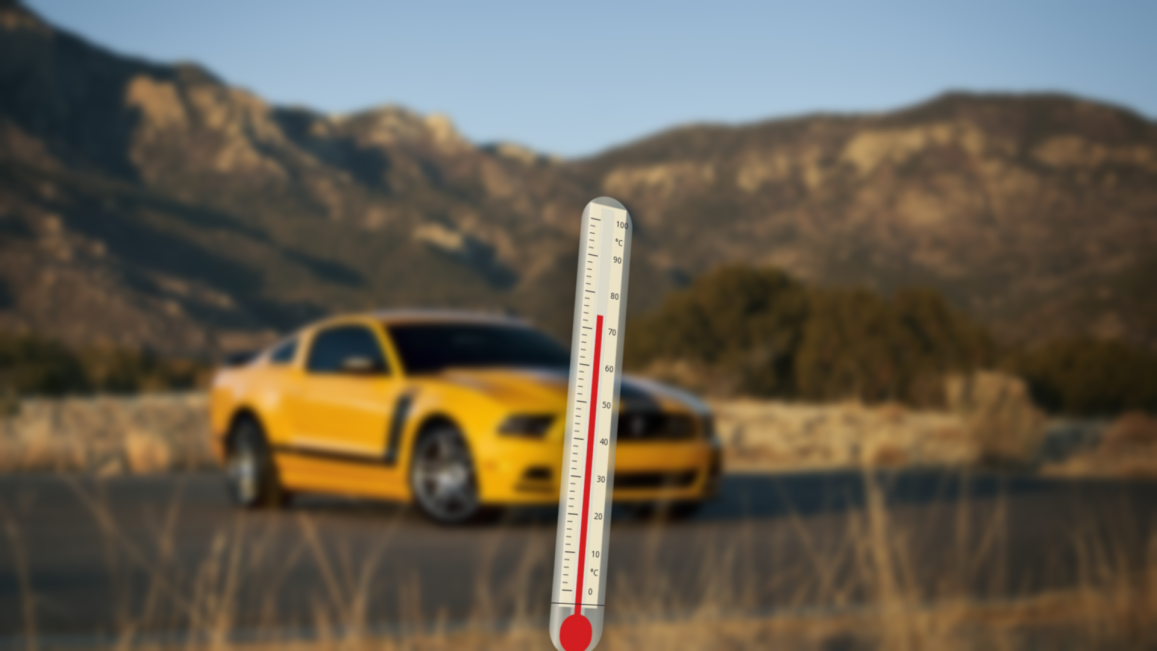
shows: 74 °C
